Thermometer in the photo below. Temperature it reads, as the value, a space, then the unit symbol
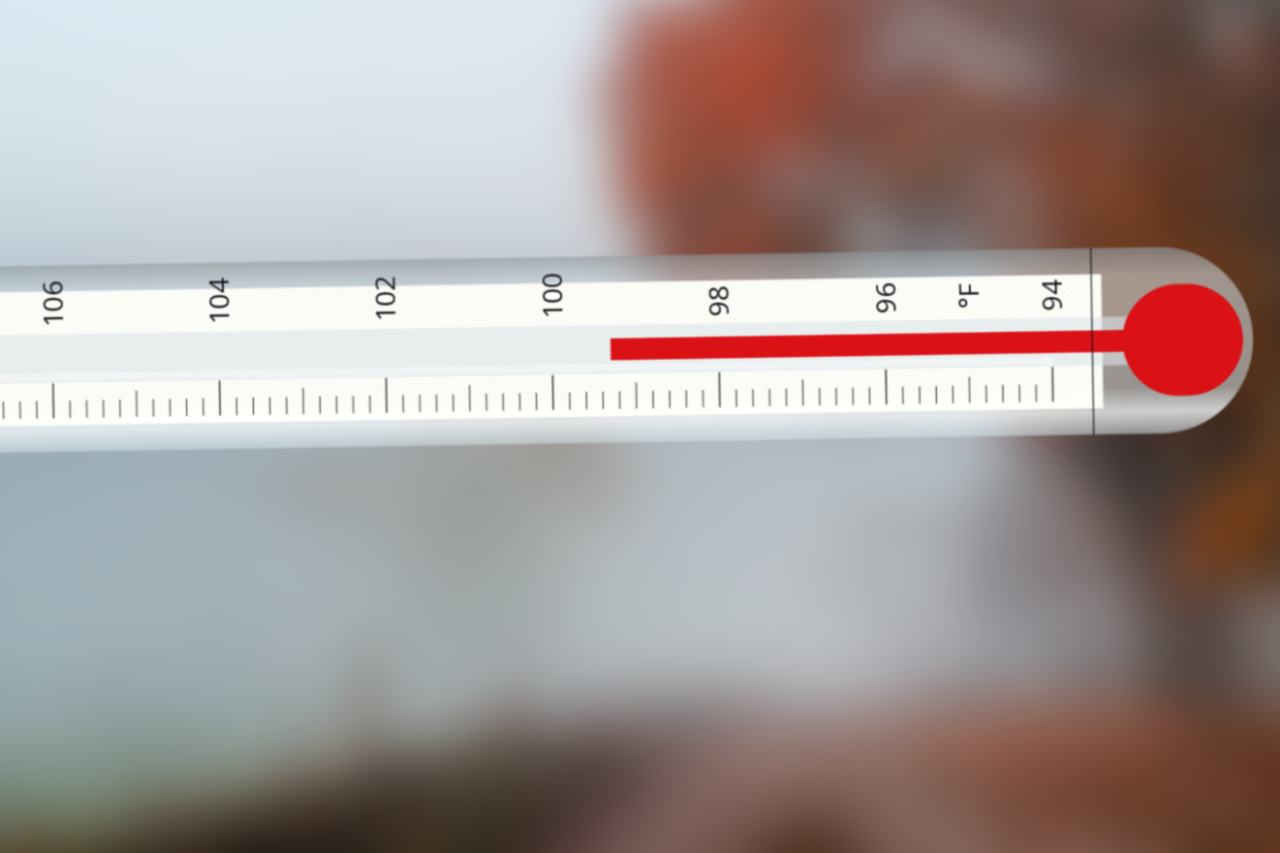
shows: 99.3 °F
